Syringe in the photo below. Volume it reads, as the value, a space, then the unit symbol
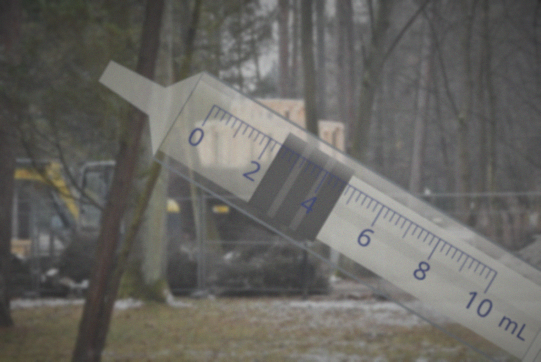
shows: 2.4 mL
